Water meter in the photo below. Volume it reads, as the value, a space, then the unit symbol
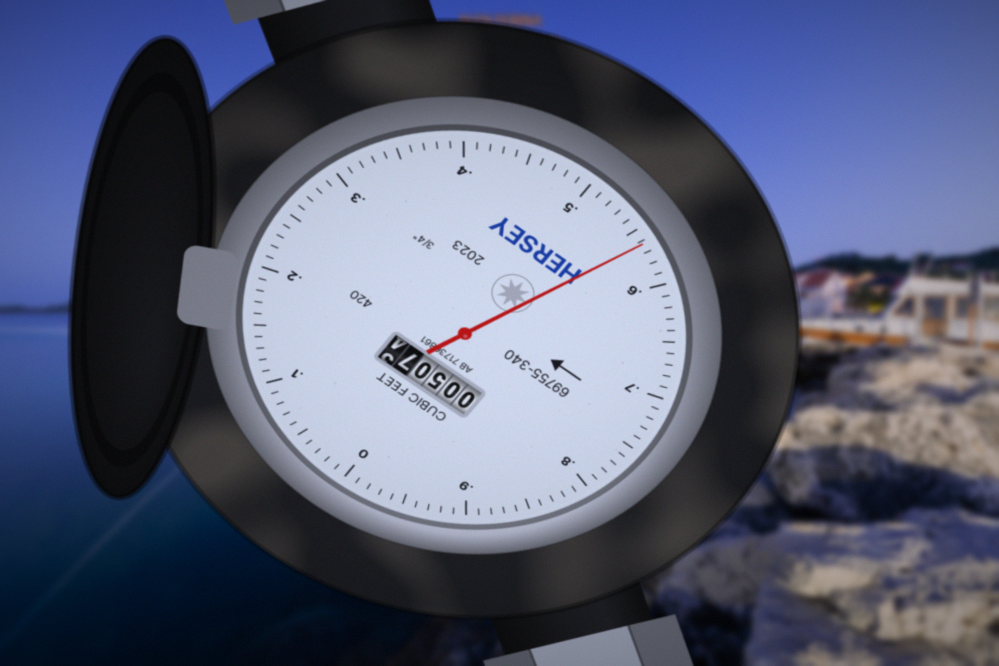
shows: 5073.56 ft³
